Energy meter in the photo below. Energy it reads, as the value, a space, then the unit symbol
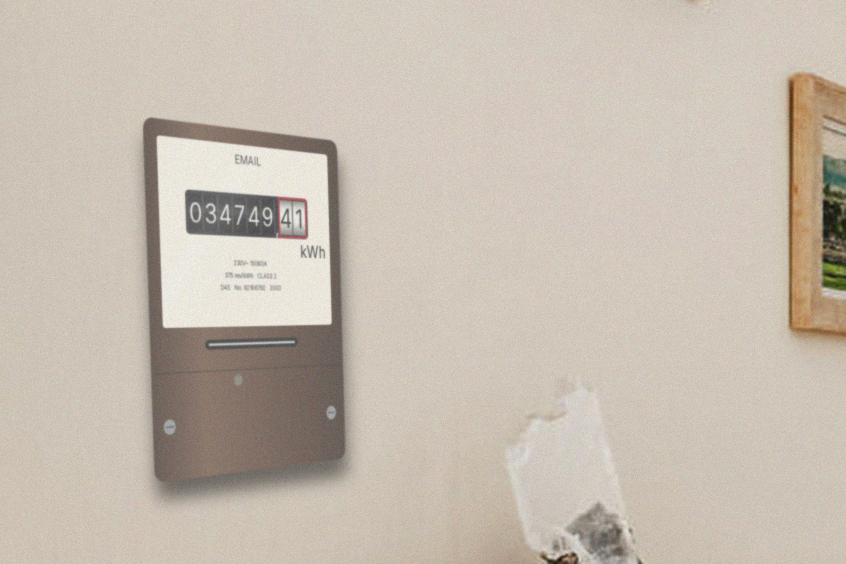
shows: 34749.41 kWh
